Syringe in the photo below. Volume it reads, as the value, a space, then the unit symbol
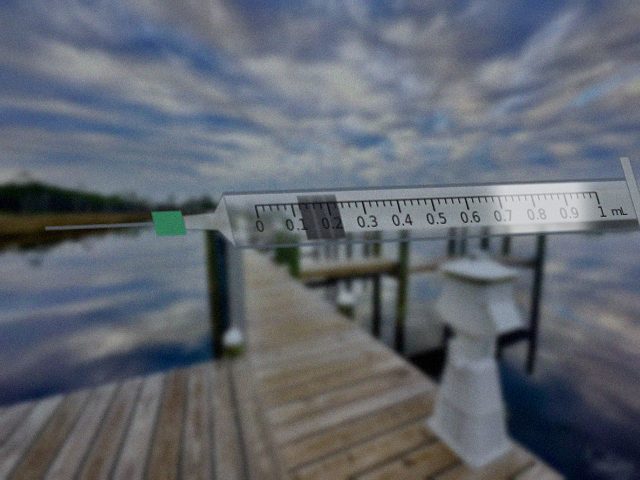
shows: 0.12 mL
